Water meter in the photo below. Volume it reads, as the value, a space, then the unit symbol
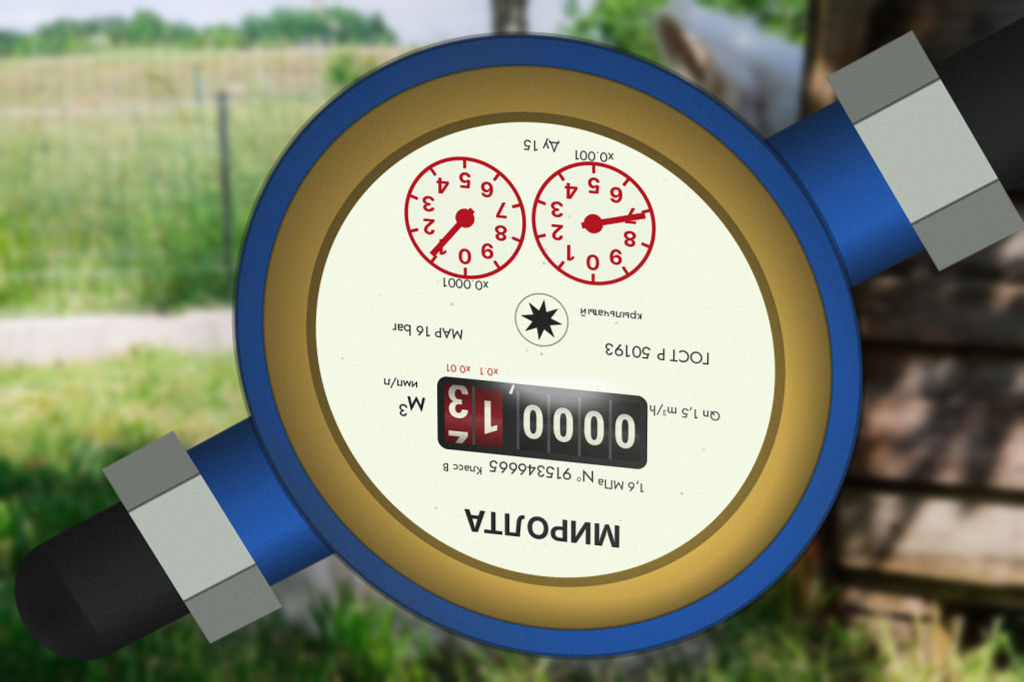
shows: 0.1271 m³
